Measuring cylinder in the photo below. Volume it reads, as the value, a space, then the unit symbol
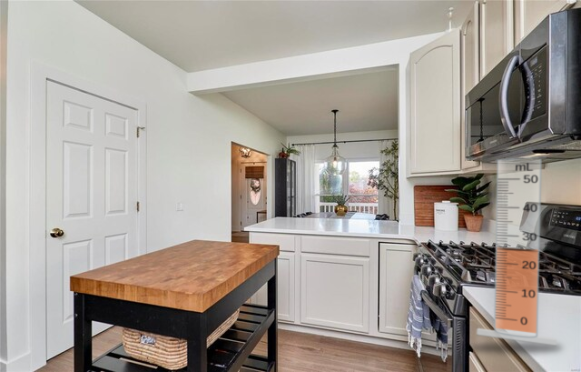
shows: 25 mL
